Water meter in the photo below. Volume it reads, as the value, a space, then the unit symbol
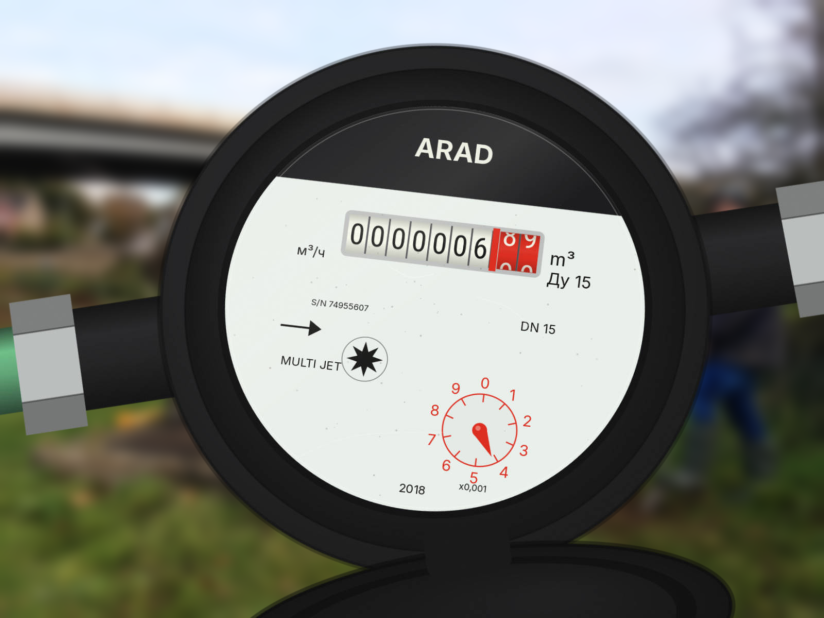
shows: 6.894 m³
